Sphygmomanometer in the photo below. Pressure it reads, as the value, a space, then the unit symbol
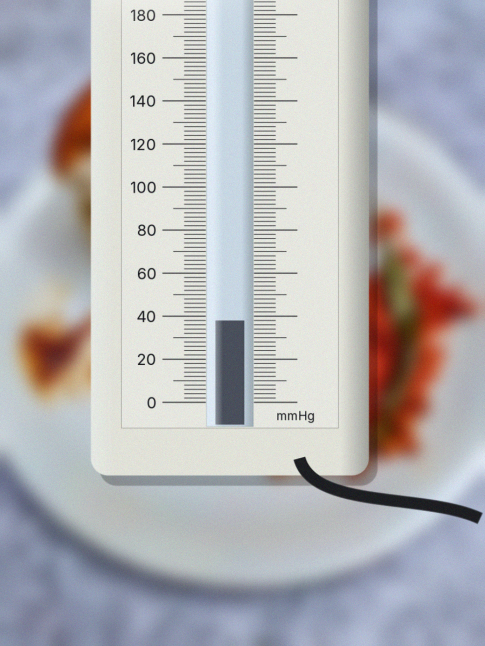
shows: 38 mmHg
